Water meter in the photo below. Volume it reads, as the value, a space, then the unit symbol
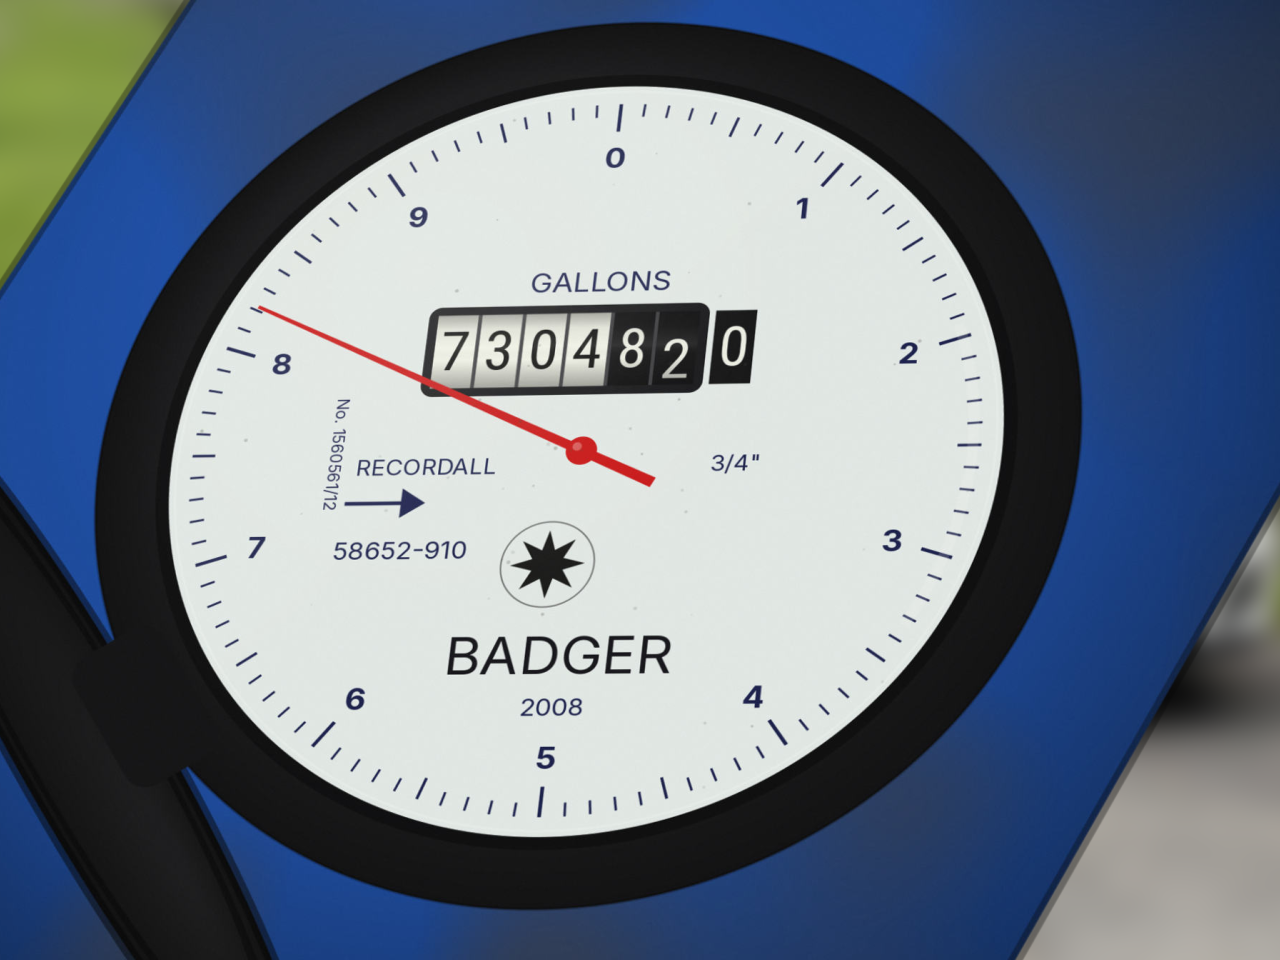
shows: 7304818.2 gal
